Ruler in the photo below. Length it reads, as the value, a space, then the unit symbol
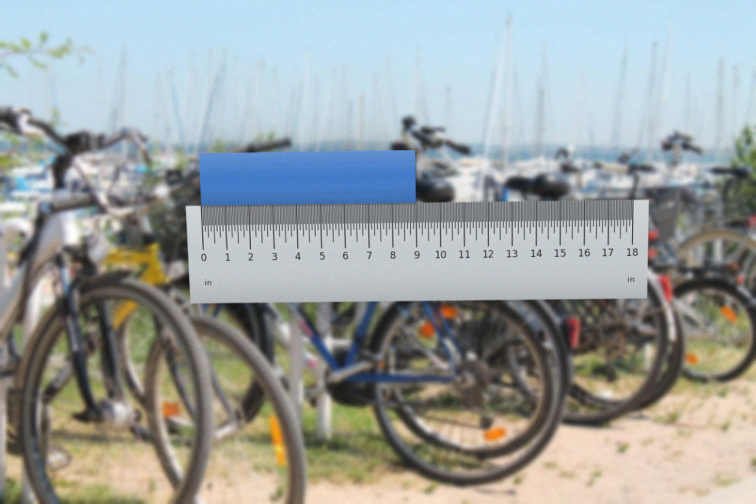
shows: 9 in
